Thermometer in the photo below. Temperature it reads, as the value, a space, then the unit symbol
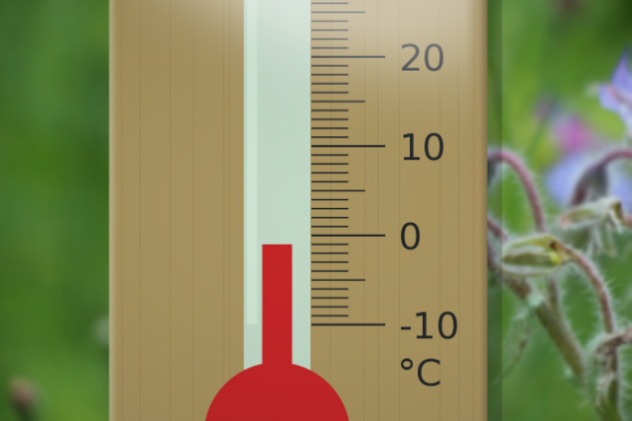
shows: -1 °C
